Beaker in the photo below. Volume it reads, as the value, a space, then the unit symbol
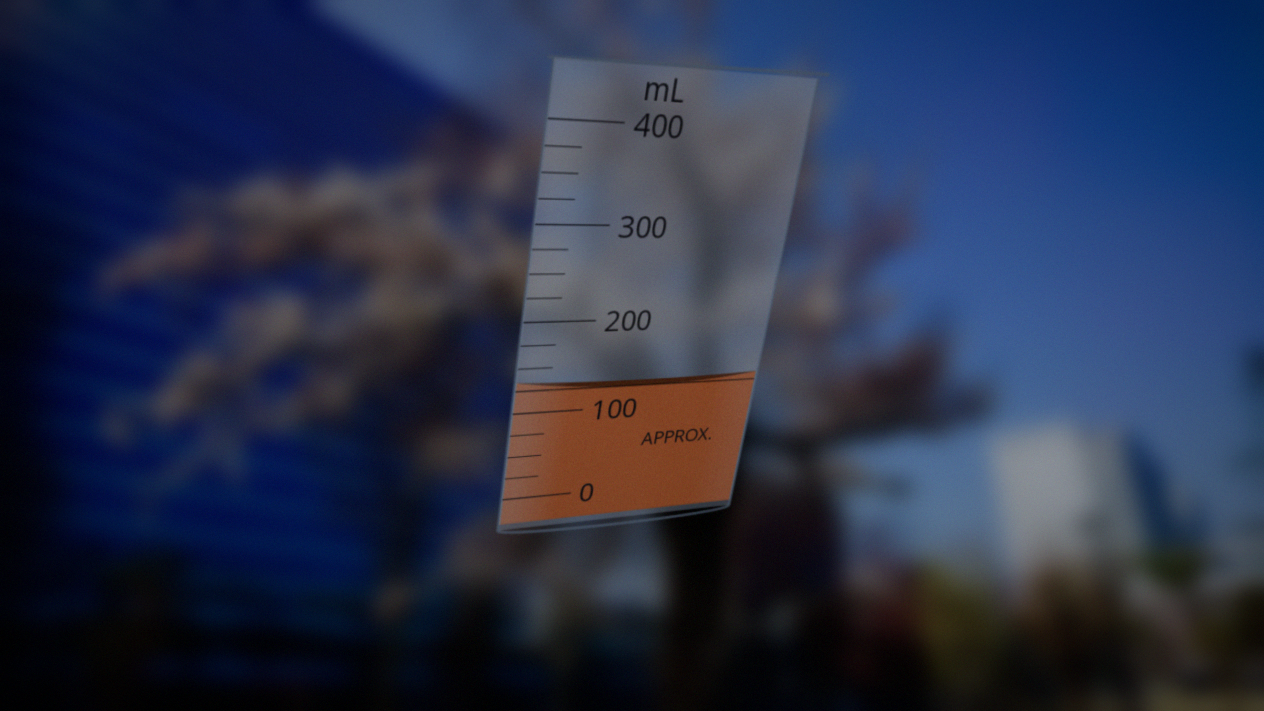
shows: 125 mL
